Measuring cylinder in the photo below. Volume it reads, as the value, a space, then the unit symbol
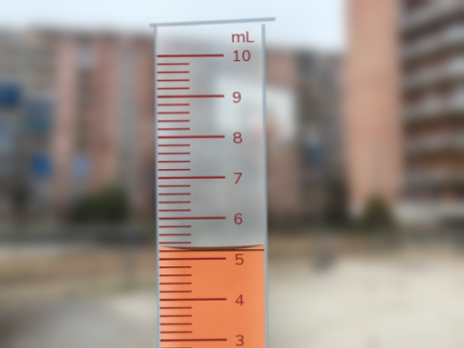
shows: 5.2 mL
